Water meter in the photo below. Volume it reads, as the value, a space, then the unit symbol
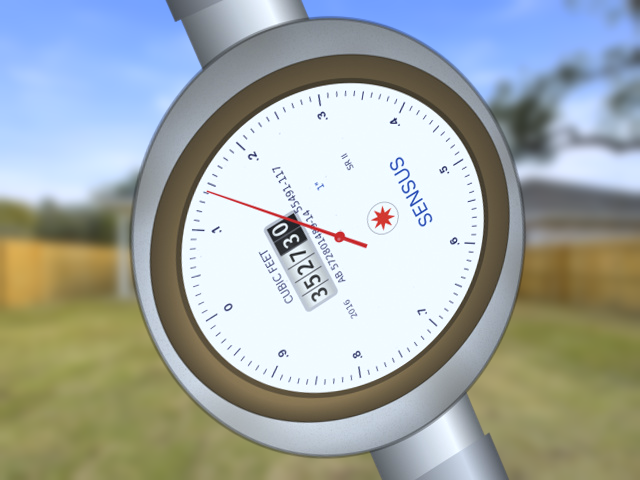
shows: 352730.14 ft³
